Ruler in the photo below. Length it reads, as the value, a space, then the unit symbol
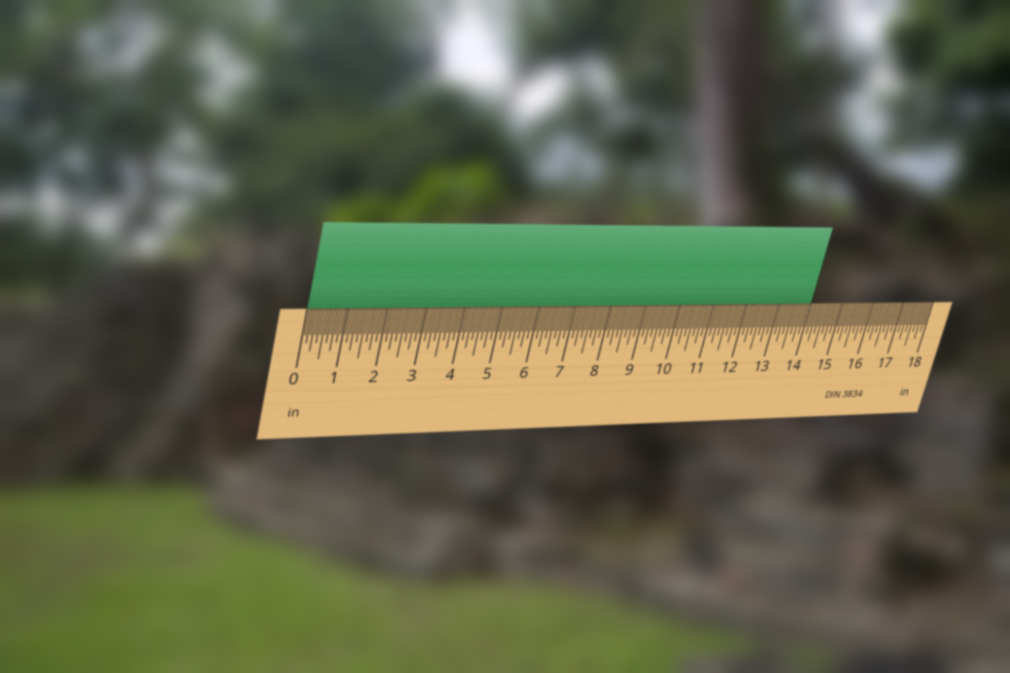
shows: 14 in
